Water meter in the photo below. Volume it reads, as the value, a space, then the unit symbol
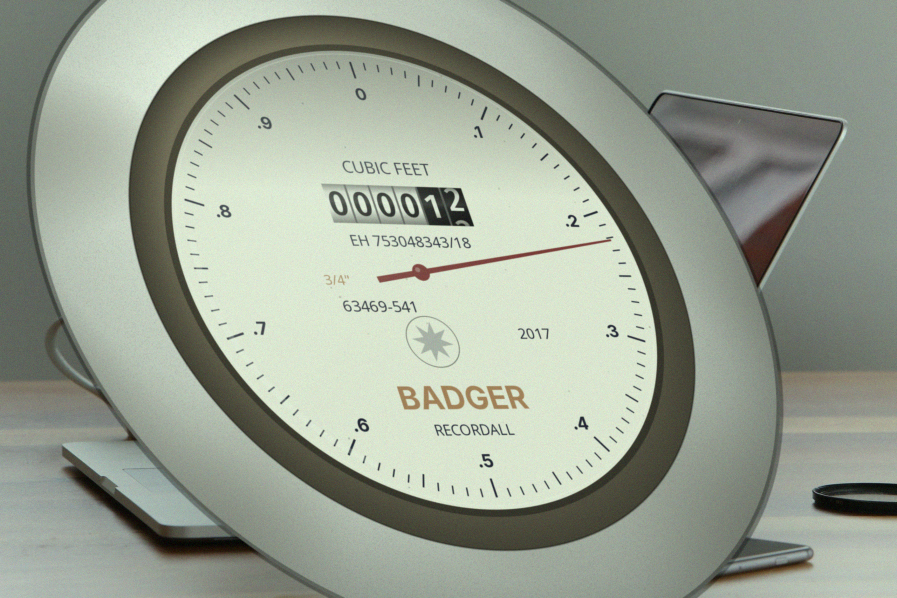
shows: 12.22 ft³
